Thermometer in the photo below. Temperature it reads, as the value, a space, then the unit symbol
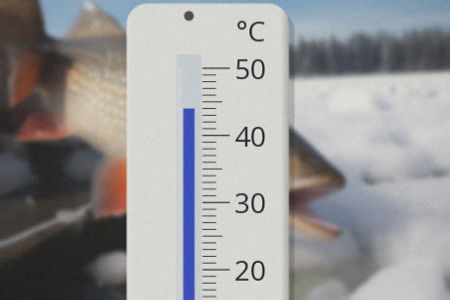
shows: 44 °C
